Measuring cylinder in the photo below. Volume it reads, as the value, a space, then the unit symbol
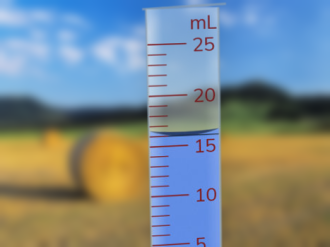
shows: 16 mL
